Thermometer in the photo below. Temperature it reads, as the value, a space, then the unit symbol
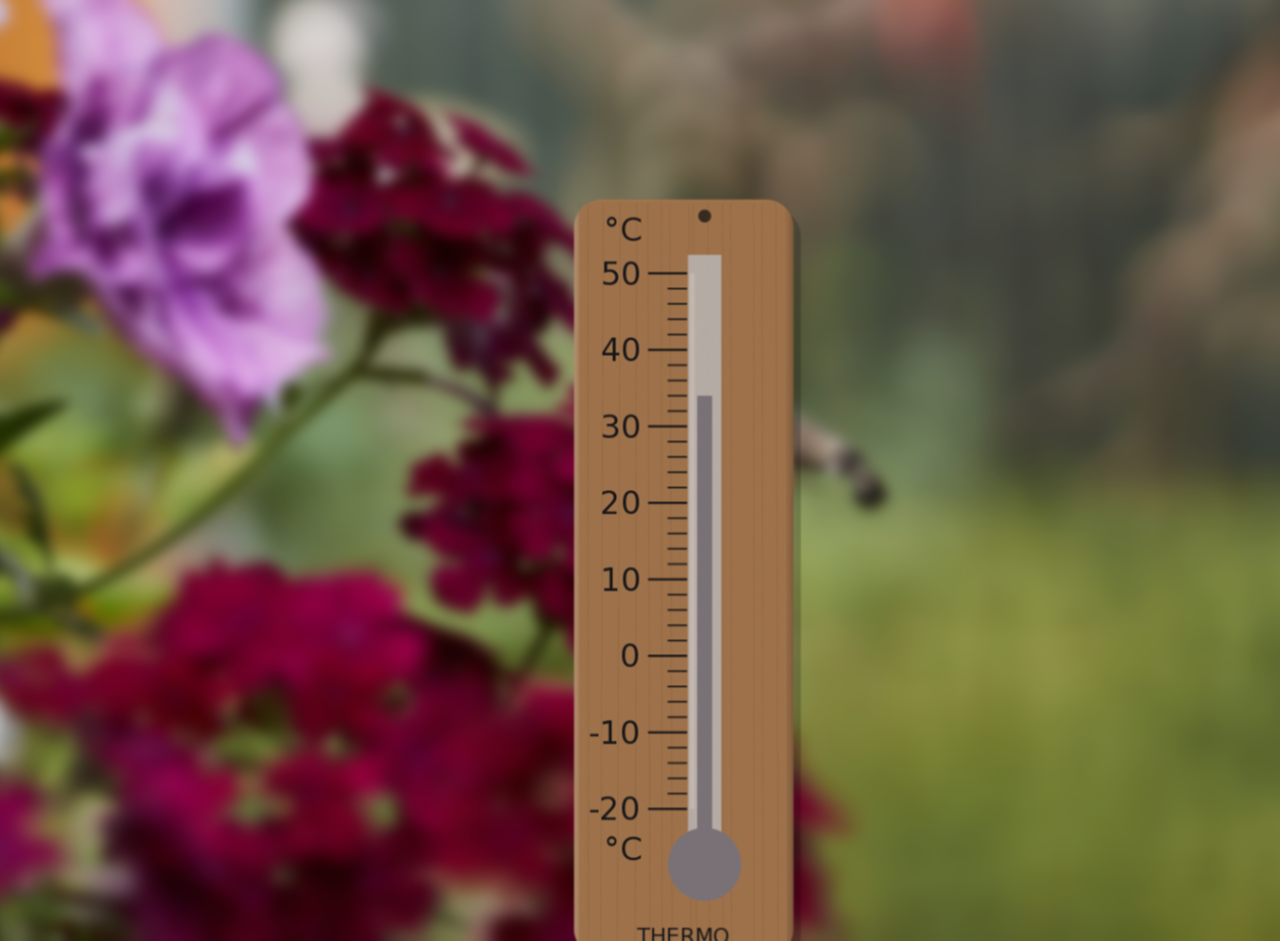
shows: 34 °C
